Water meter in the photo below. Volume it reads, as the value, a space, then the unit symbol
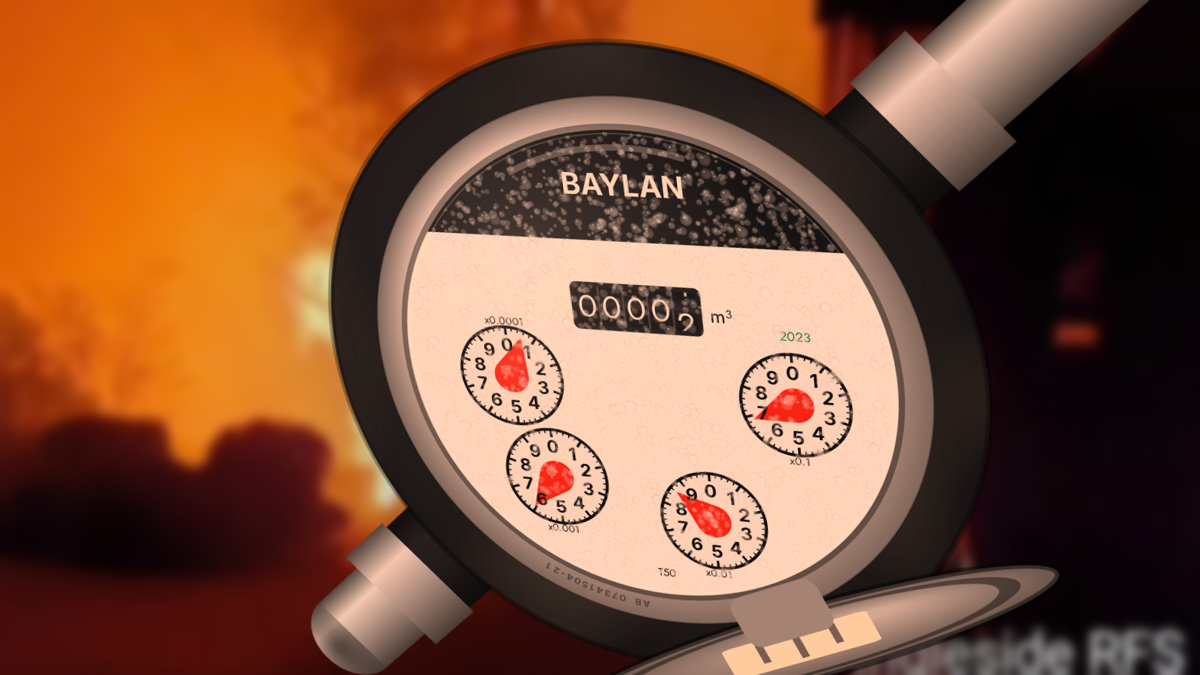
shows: 1.6860 m³
